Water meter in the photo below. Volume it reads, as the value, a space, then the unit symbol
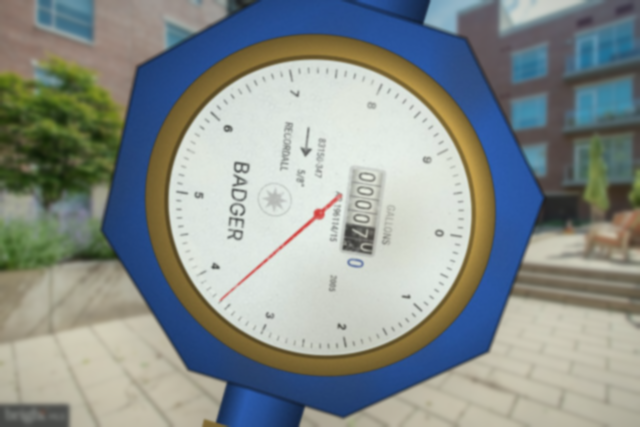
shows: 703.6 gal
